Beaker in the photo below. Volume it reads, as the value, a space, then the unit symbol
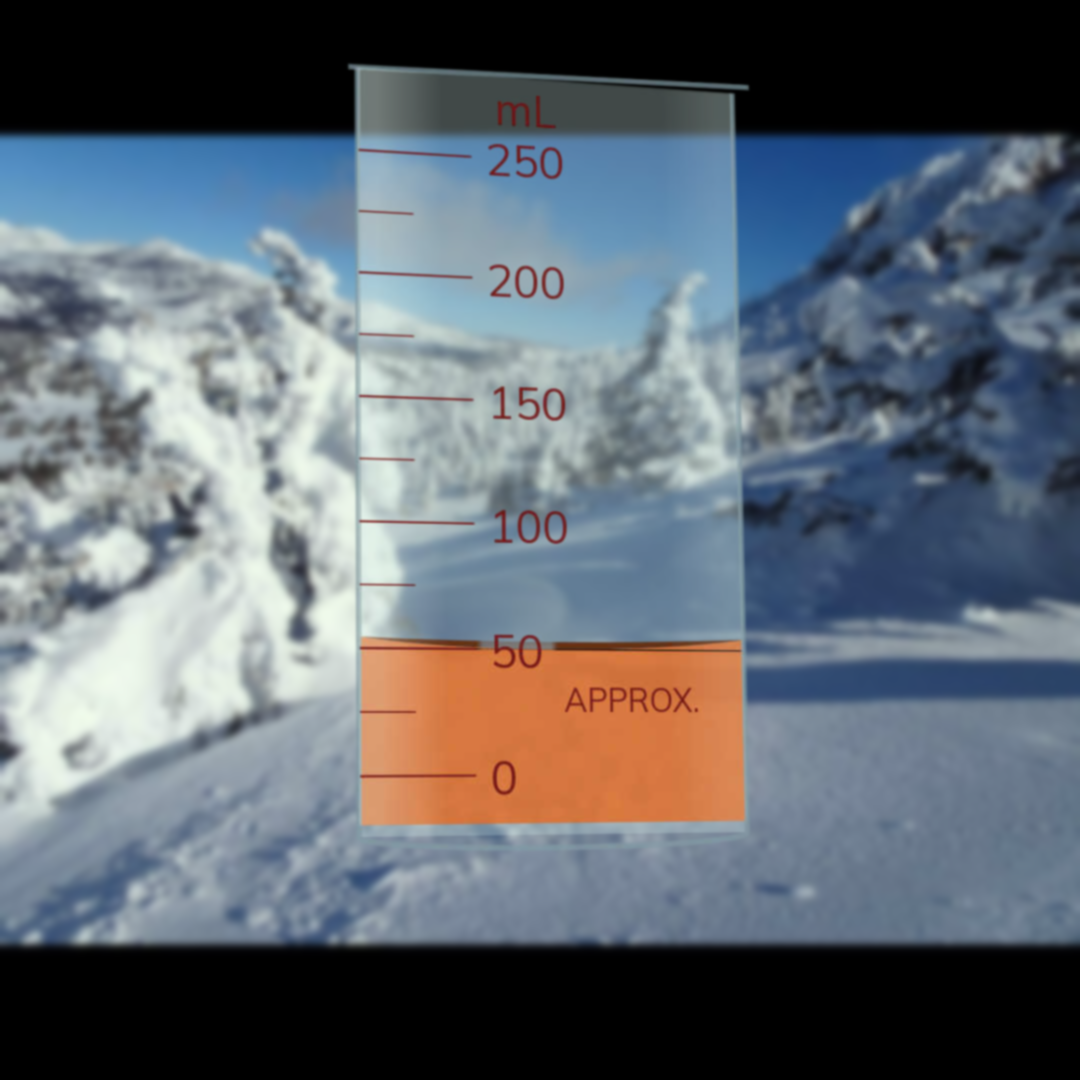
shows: 50 mL
